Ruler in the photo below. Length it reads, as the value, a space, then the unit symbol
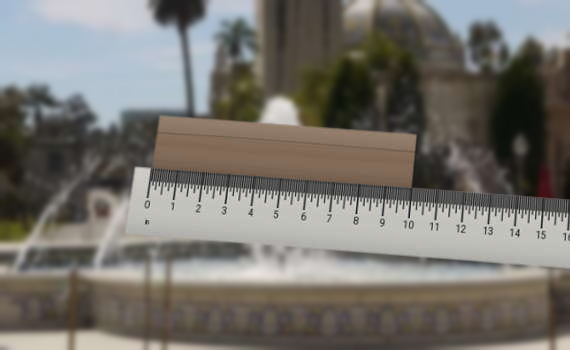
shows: 10 in
